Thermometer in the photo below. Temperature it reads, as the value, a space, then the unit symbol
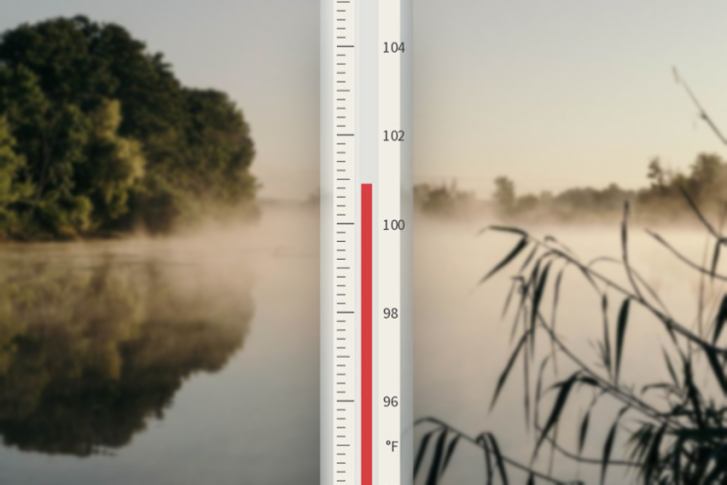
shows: 100.9 °F
